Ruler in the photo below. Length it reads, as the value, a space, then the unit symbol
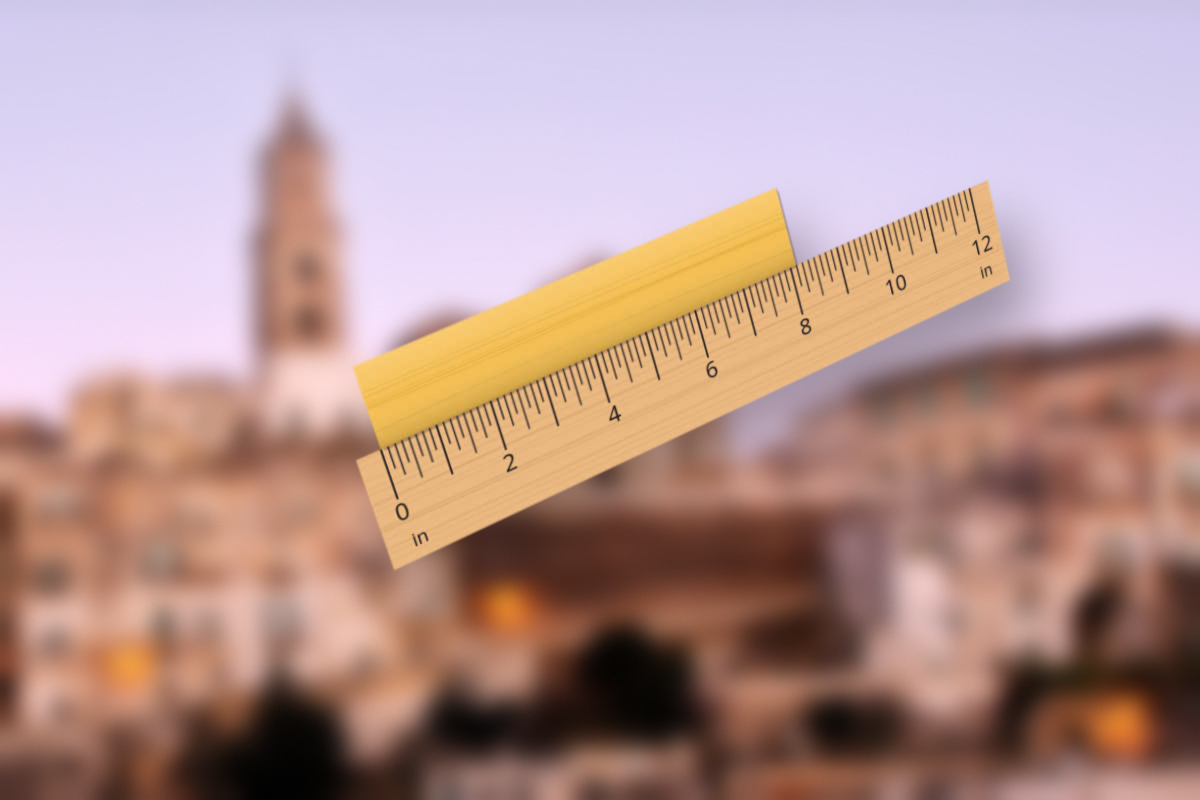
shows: 8.125 in
